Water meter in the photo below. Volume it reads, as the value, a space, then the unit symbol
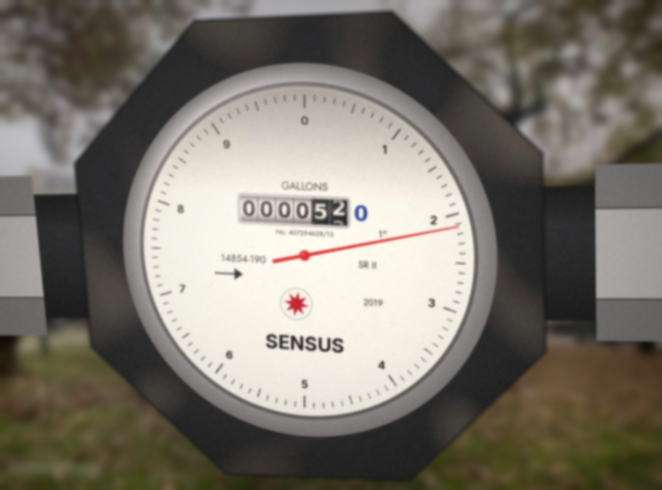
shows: 522.1 gal
